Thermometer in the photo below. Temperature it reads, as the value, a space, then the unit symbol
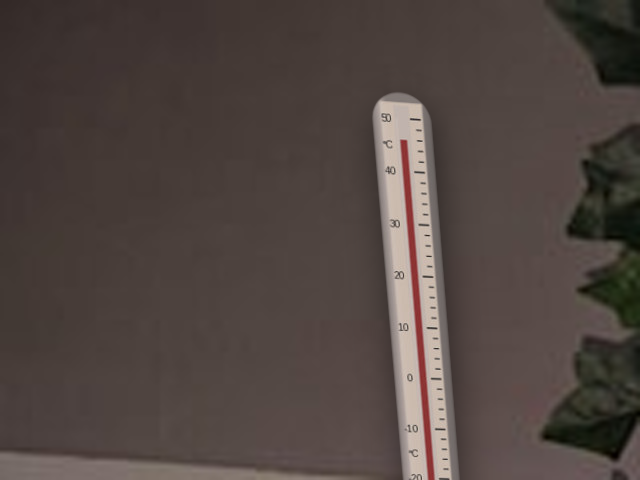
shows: 46 °C
